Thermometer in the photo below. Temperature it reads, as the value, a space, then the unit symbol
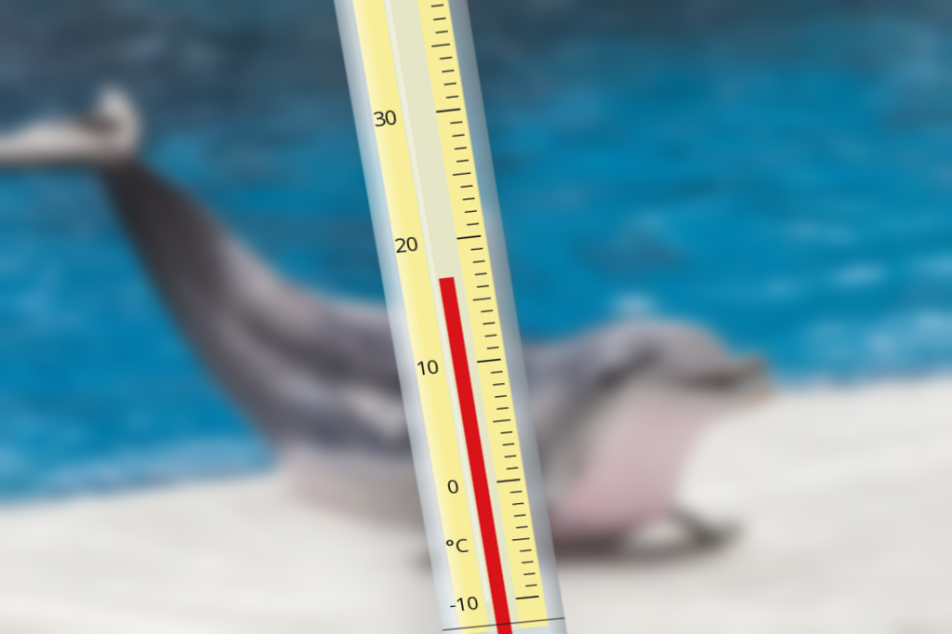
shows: 17 °C
